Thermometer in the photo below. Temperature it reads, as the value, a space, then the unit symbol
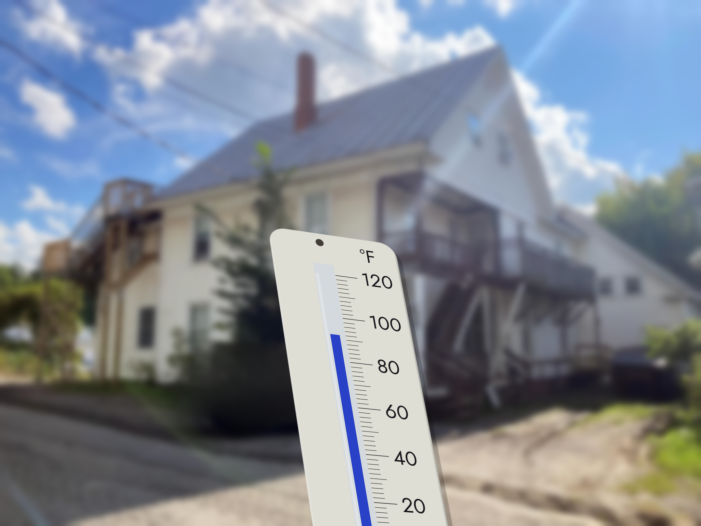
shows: 92 °F
